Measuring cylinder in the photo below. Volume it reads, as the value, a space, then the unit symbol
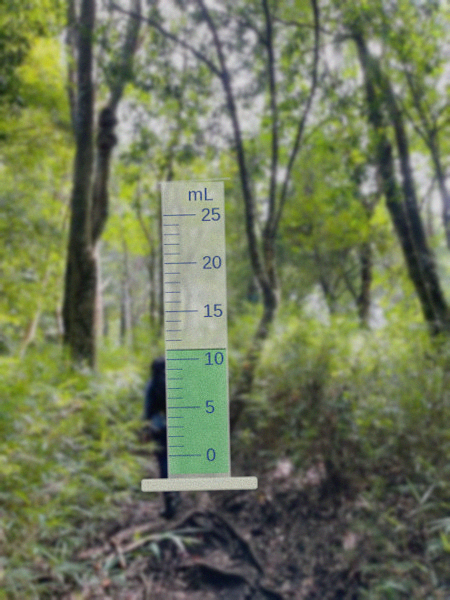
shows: 11 mL
